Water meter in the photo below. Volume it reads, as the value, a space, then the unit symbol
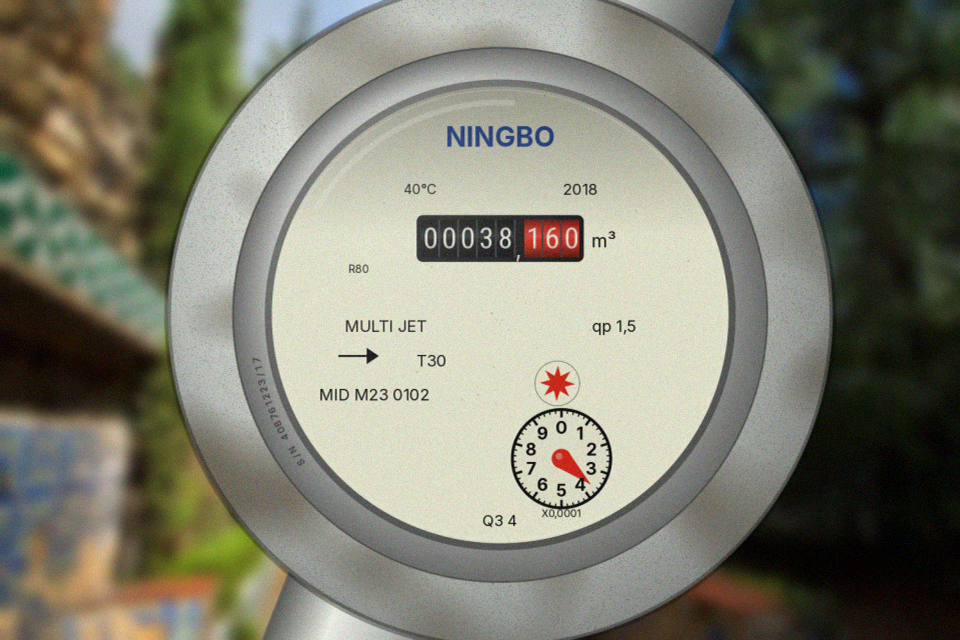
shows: 38.1603 m³
